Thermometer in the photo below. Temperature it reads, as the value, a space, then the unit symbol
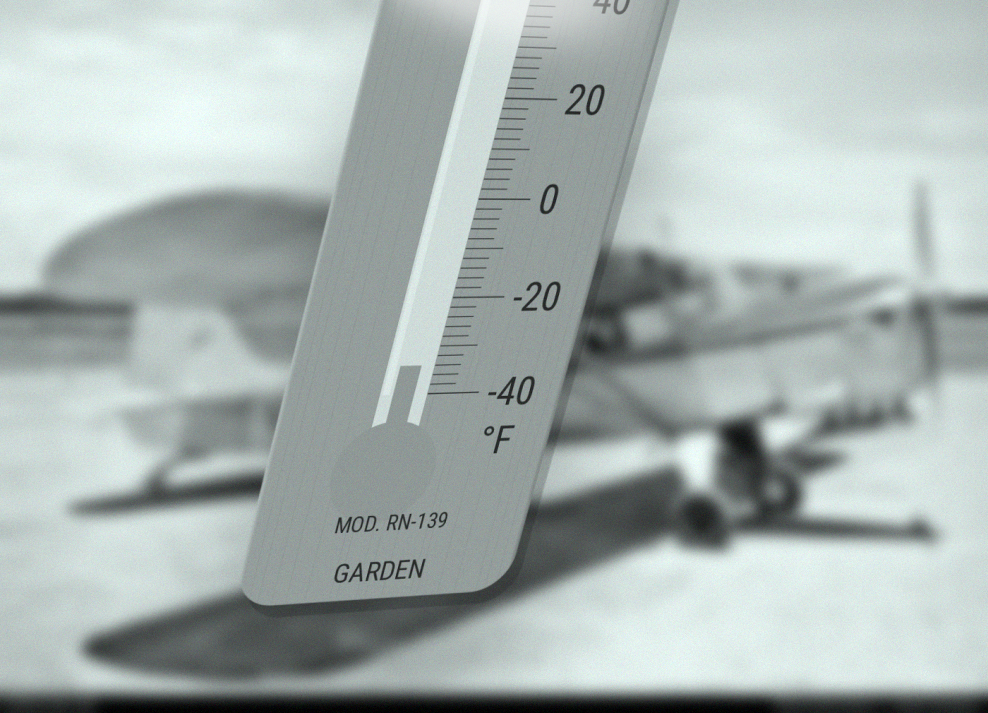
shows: -34 °F
